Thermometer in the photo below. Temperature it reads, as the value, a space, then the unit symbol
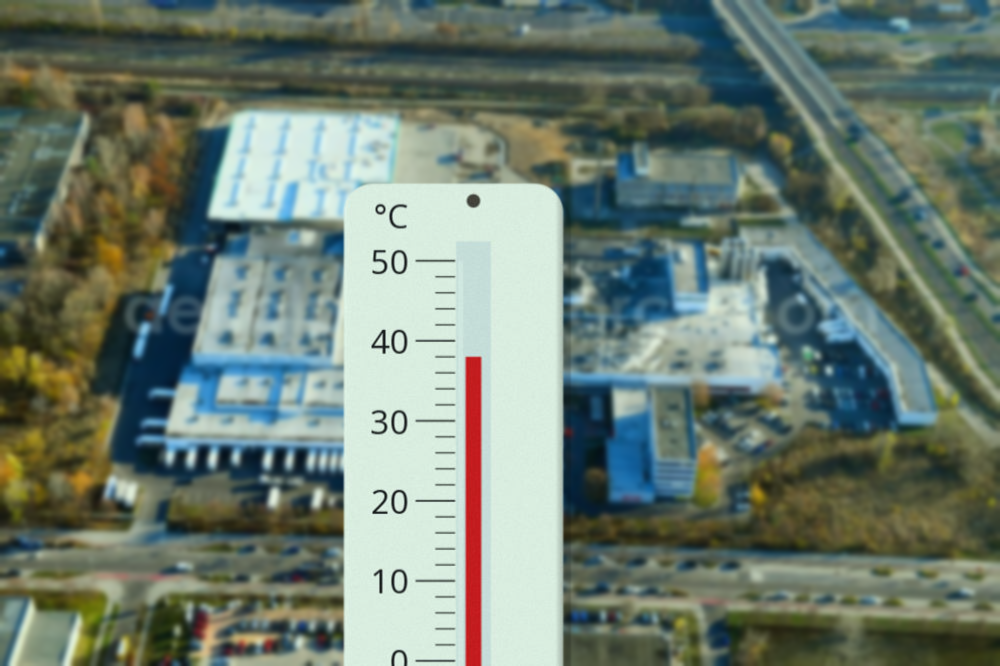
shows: 38 °C
